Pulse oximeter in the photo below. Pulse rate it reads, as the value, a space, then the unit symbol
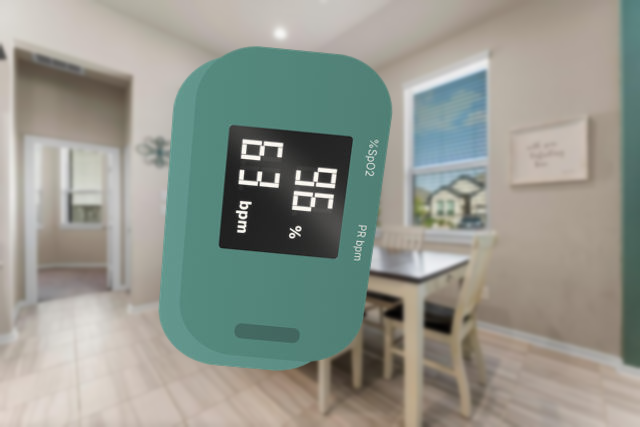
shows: 63 bpm
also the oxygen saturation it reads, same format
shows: 96 %
